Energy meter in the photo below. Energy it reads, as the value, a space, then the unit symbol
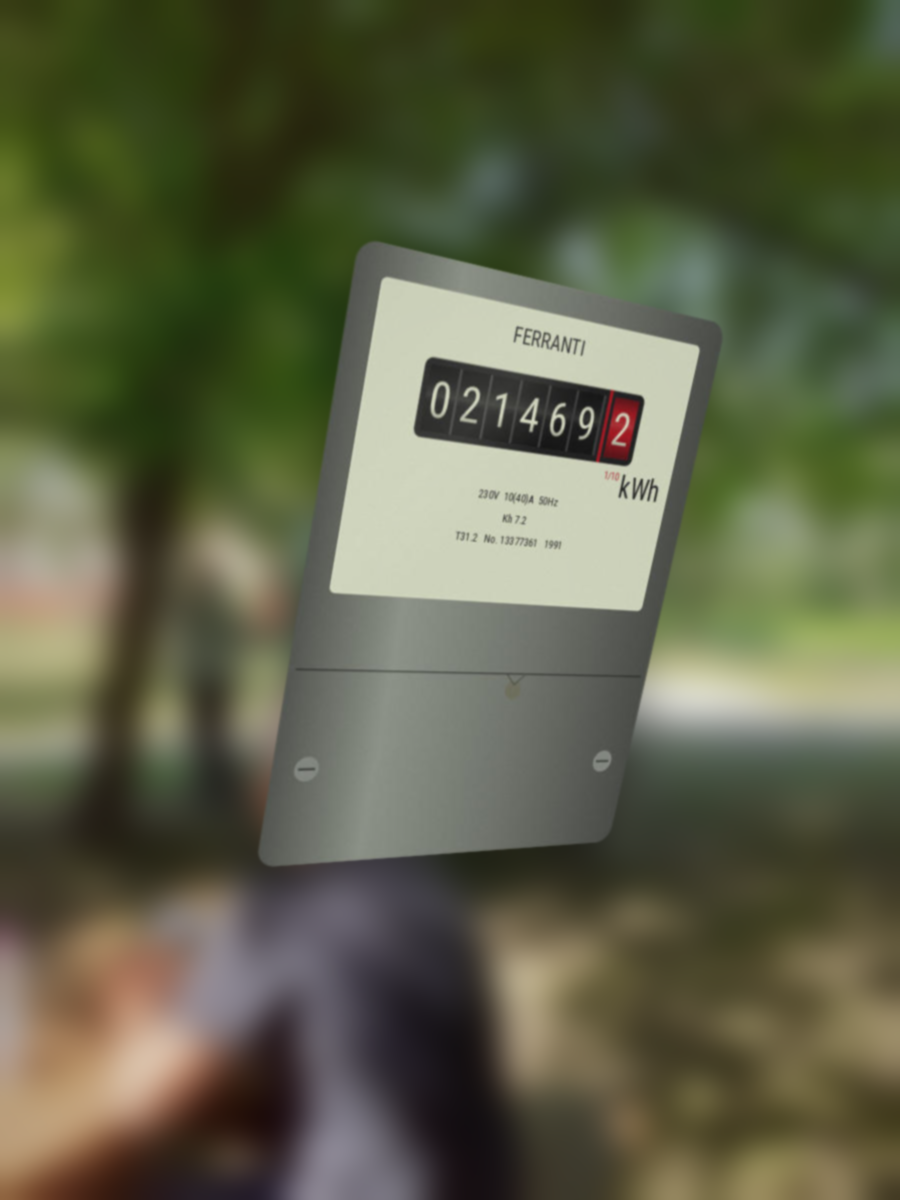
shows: 21469.2 kWh
